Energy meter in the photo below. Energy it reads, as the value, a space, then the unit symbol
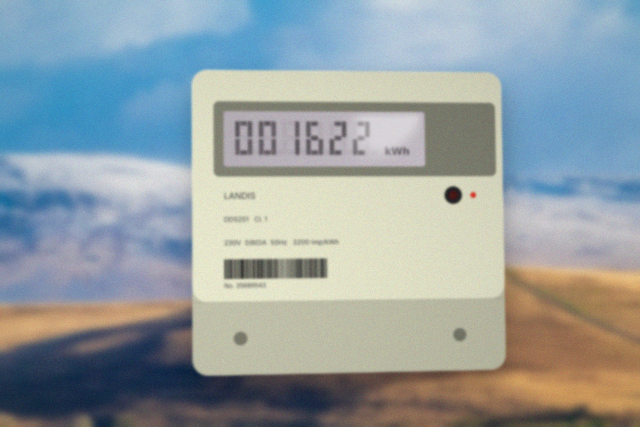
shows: 1622 kWh
